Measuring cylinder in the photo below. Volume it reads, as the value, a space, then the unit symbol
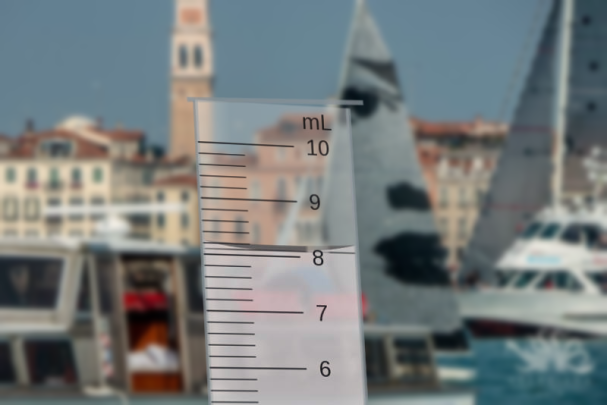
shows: 8.1 mL
